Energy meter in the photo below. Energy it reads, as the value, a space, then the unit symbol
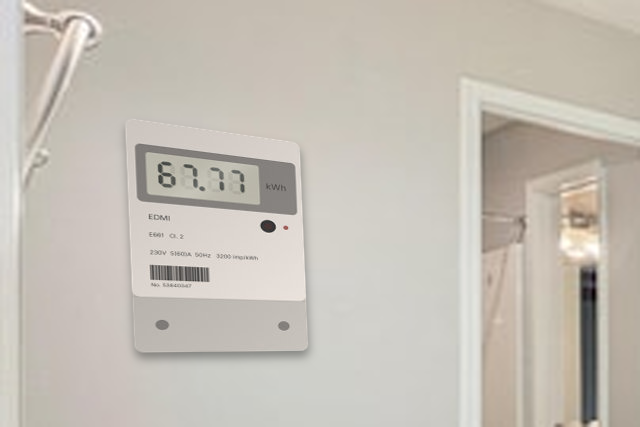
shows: 67.77 kWh
